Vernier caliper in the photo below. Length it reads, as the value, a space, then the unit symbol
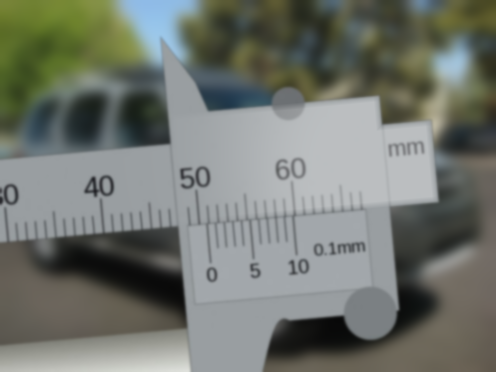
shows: 50.8 mm
